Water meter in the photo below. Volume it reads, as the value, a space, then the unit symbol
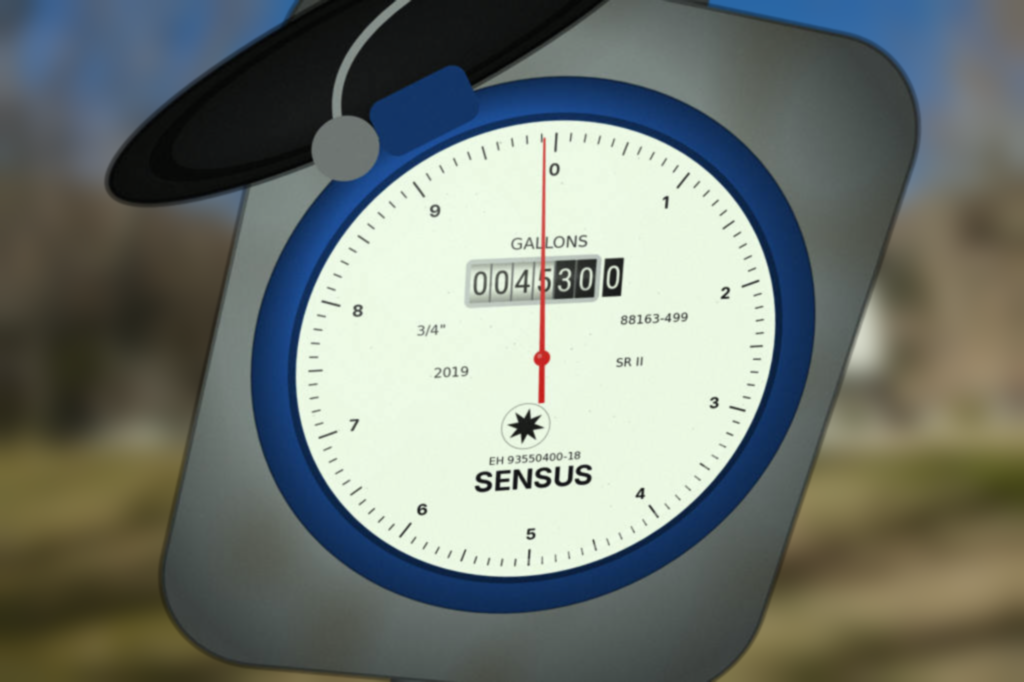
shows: 45299.9 gal
